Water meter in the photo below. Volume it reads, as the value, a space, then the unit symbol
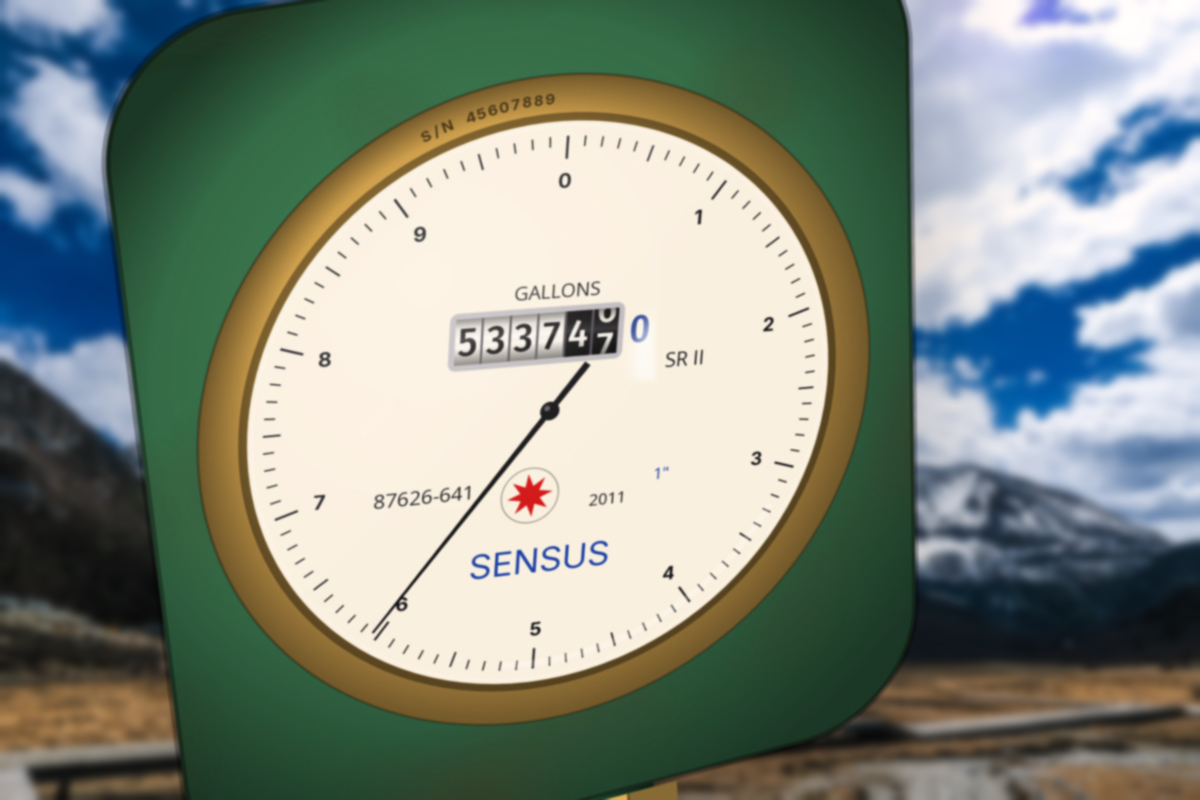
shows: 5337466.0 gal
